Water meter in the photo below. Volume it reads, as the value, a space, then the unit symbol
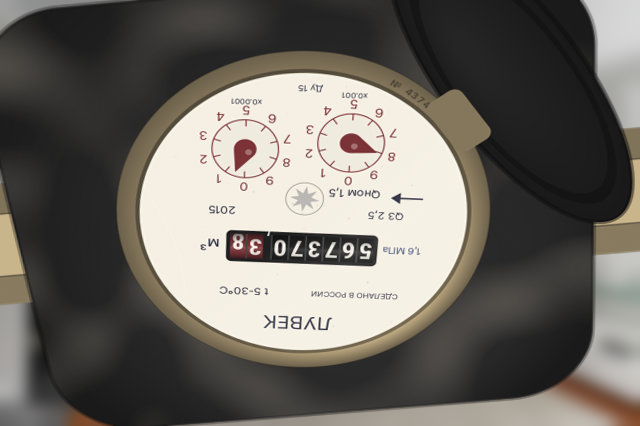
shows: 567370.3780 m³
